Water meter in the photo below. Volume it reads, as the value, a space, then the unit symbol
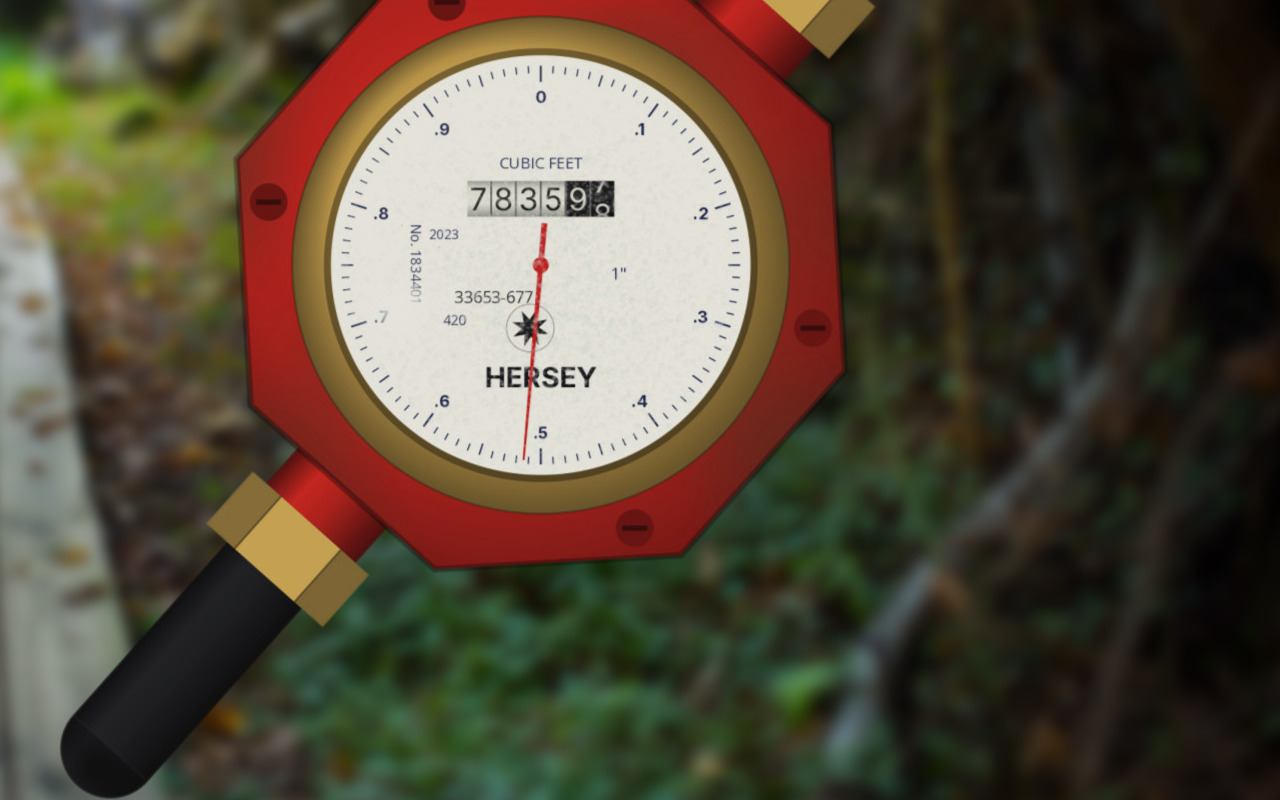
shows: 783597.51 ft³
